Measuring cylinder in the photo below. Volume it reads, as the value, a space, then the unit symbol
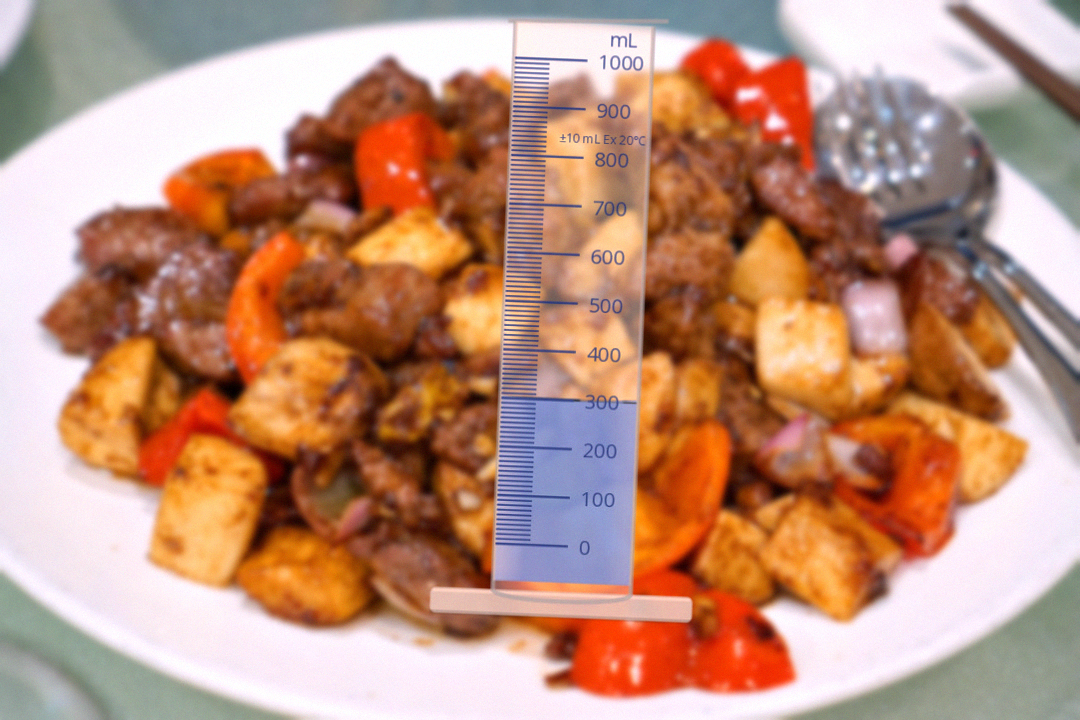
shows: 300 mL
